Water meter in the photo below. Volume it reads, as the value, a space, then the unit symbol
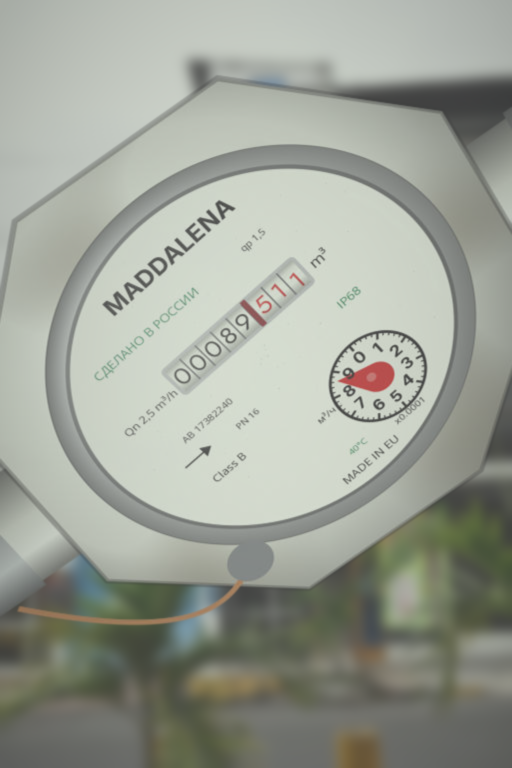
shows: 89.5108 m³
